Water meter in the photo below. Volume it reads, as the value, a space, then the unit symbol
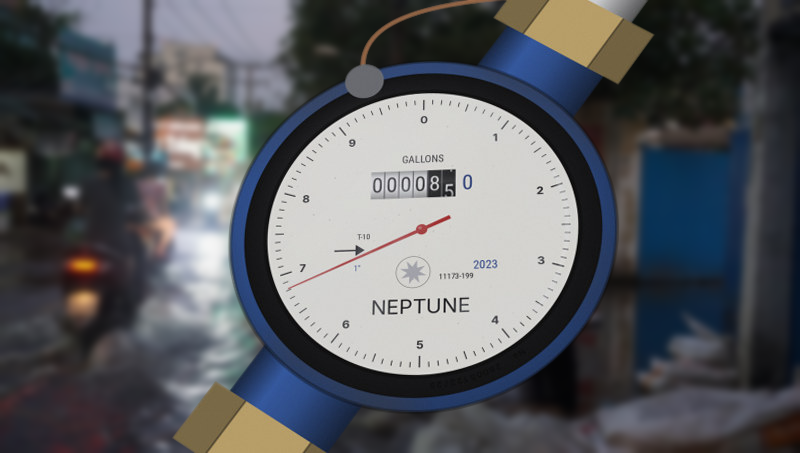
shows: 846.8 gal
